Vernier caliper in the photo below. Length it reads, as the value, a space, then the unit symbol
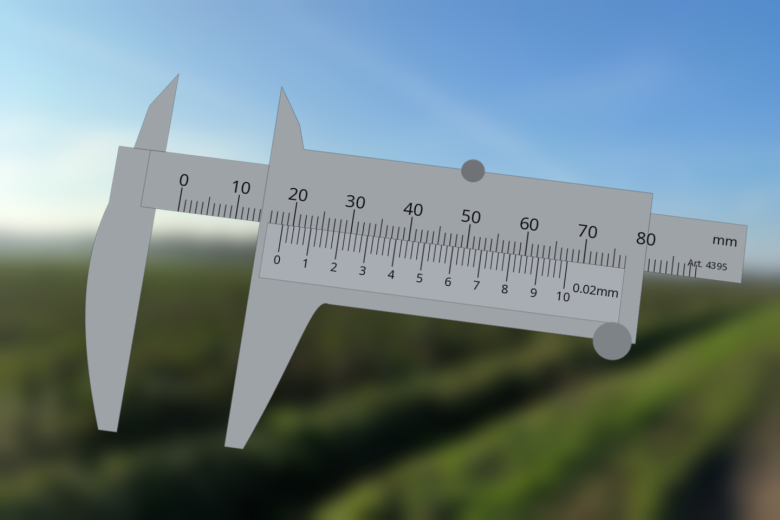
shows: 18.2 mm
